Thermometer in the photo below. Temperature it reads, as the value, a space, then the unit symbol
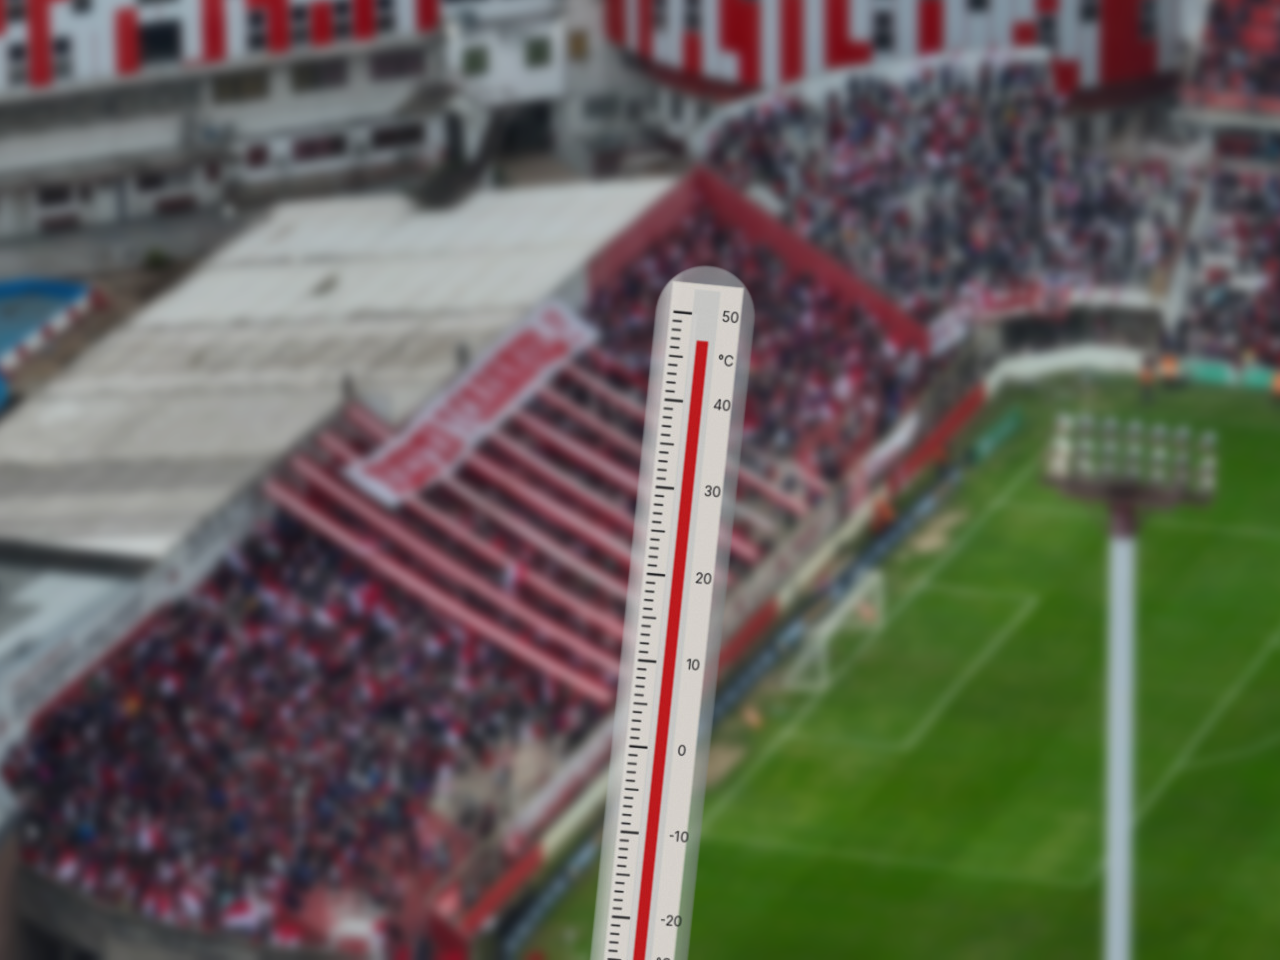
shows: 47 °C
